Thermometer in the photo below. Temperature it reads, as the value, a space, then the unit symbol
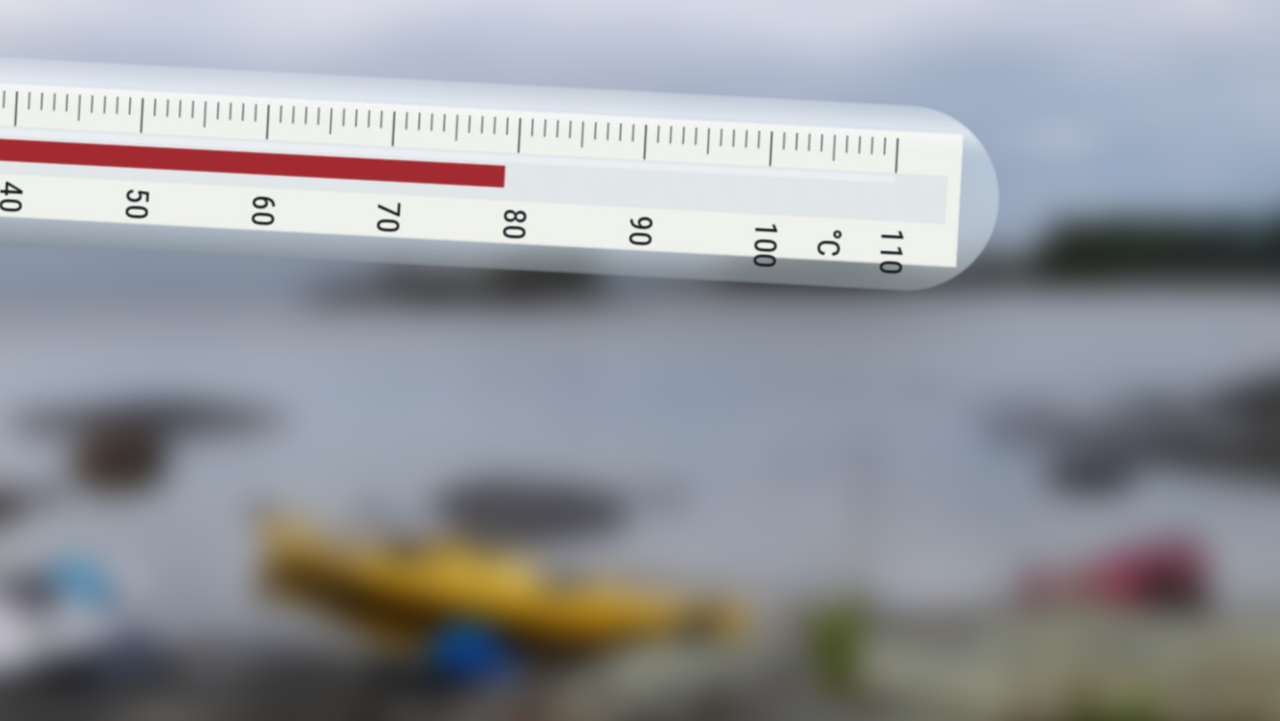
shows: 79 °C
